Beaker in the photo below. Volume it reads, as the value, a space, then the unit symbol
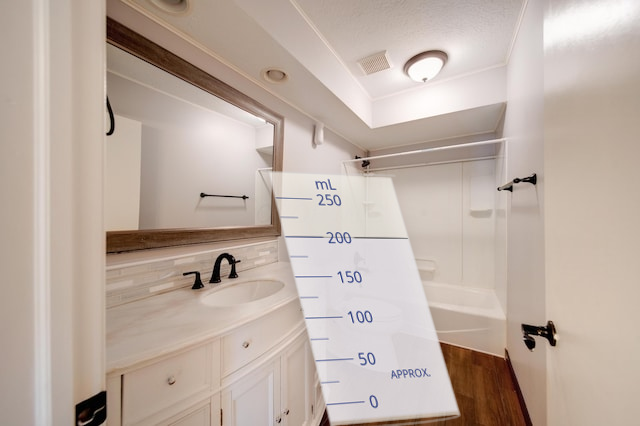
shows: 200 mL
